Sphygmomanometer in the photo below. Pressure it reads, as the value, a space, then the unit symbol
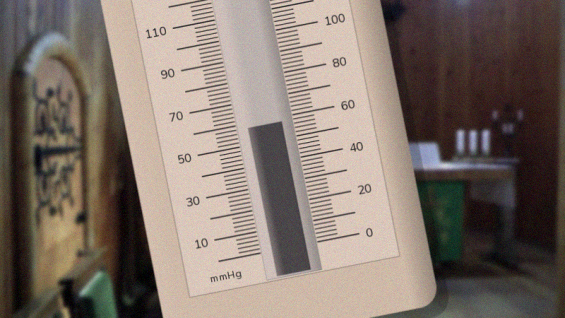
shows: 58 mmHg
